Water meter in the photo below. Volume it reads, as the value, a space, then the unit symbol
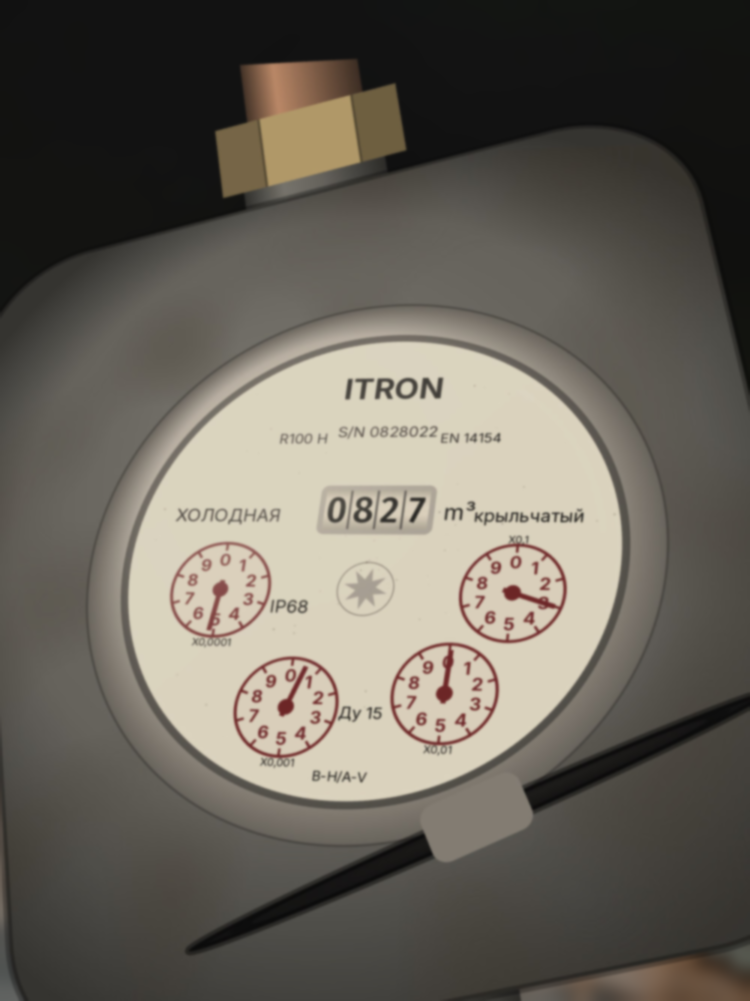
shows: 827.3005 m³
